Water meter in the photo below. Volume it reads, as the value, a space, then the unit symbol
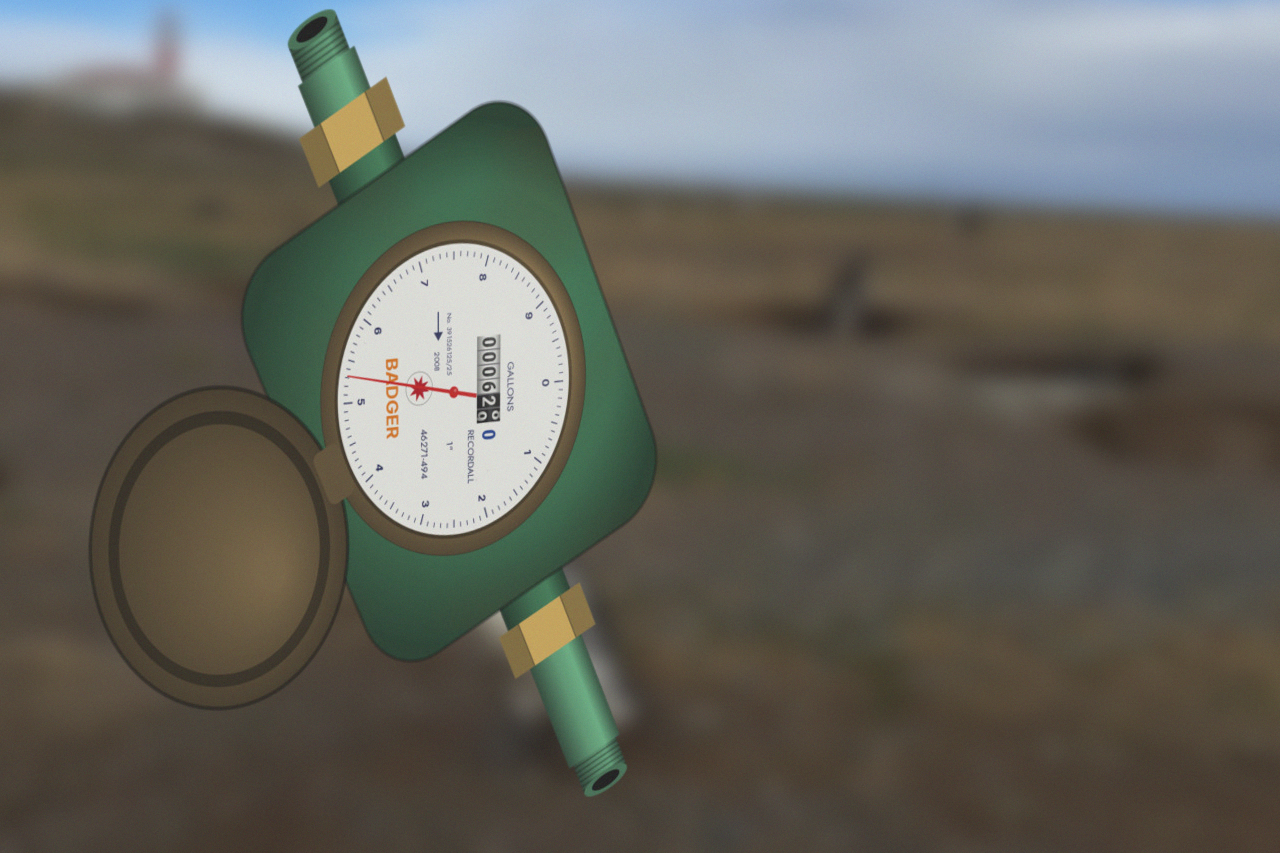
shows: 6285.3 gal
